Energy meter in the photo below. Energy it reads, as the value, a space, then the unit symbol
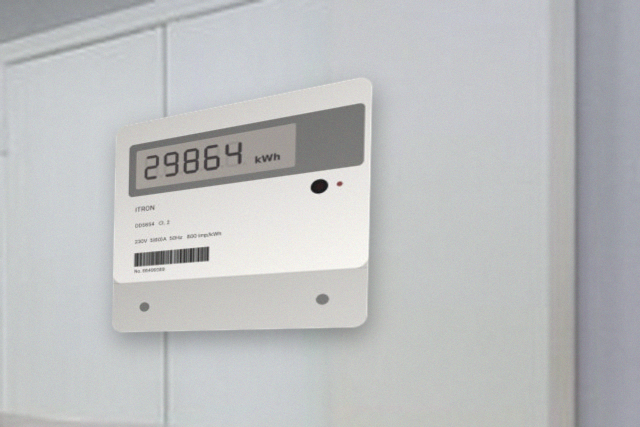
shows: 29864 kWh
